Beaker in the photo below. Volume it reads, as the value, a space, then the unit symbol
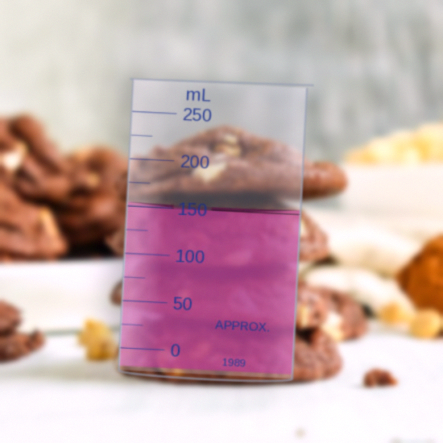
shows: 150 mL
